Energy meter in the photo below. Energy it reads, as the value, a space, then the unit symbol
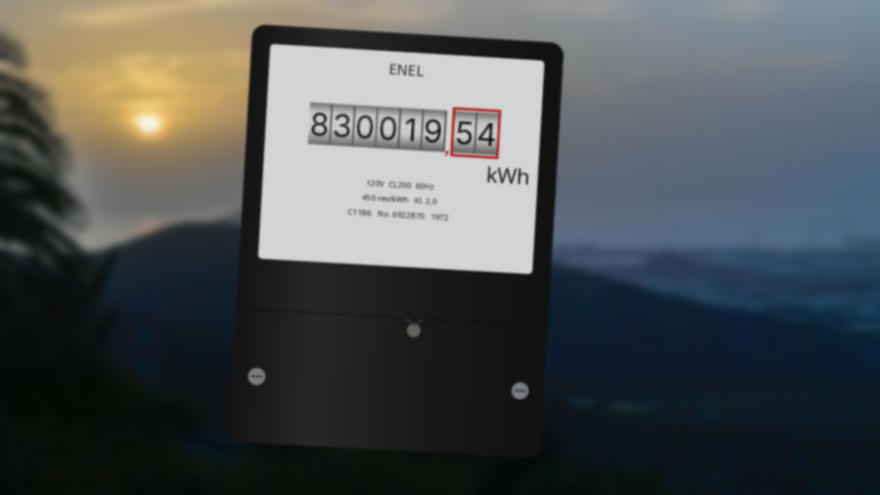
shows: 830019.54 kWh
